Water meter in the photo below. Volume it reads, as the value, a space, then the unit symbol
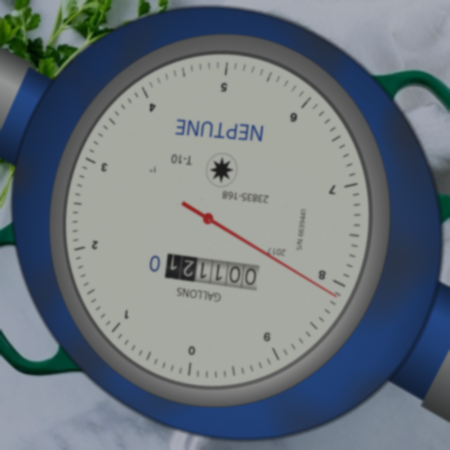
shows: 11208.1 gal
